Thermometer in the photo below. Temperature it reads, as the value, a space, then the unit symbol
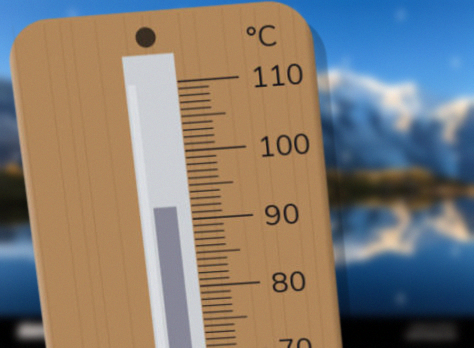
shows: 92 °C
